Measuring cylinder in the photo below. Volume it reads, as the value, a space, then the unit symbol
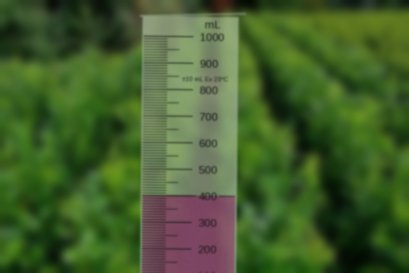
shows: 400 mL
